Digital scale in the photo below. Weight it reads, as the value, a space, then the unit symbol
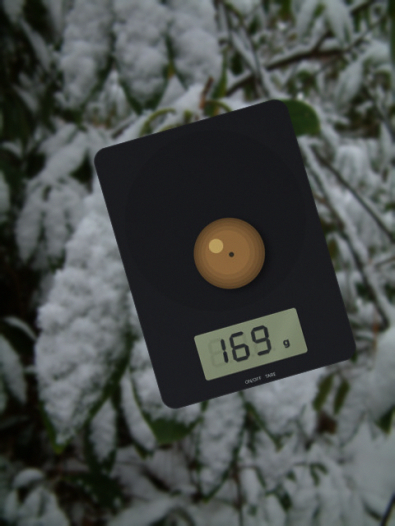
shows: 169 g
